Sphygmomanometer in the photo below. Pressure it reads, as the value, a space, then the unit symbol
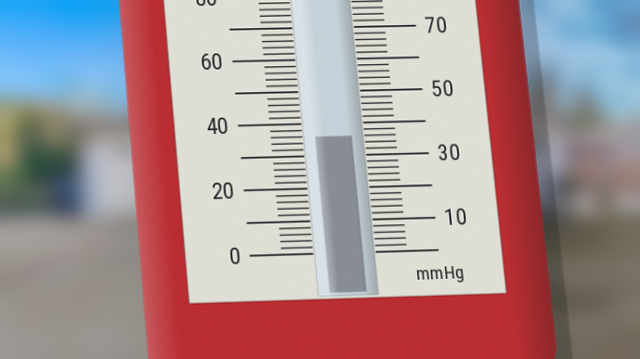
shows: 36 mmHg
